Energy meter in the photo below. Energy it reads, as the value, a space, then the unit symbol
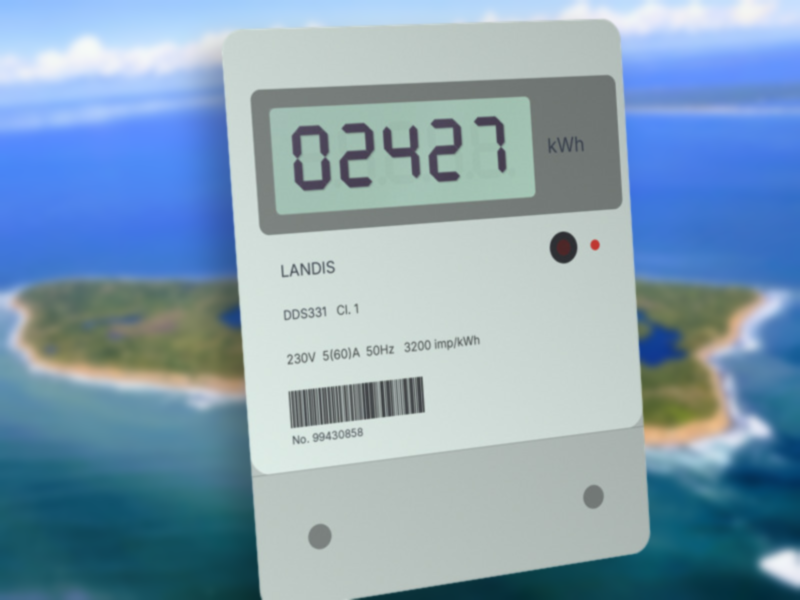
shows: 2427 kWh
